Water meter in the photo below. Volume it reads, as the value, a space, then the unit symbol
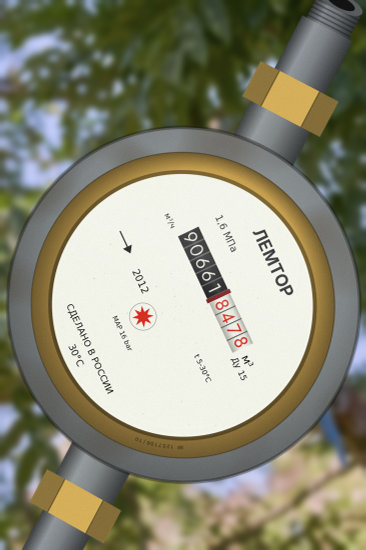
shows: 90661.8478 m³
